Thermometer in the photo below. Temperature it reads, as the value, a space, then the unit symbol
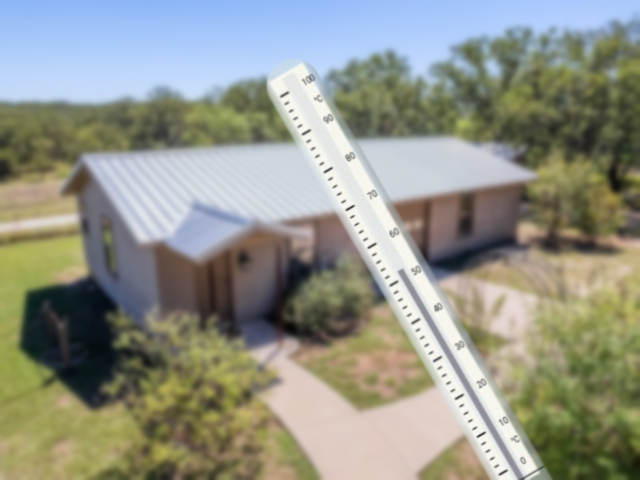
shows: 52 °C
